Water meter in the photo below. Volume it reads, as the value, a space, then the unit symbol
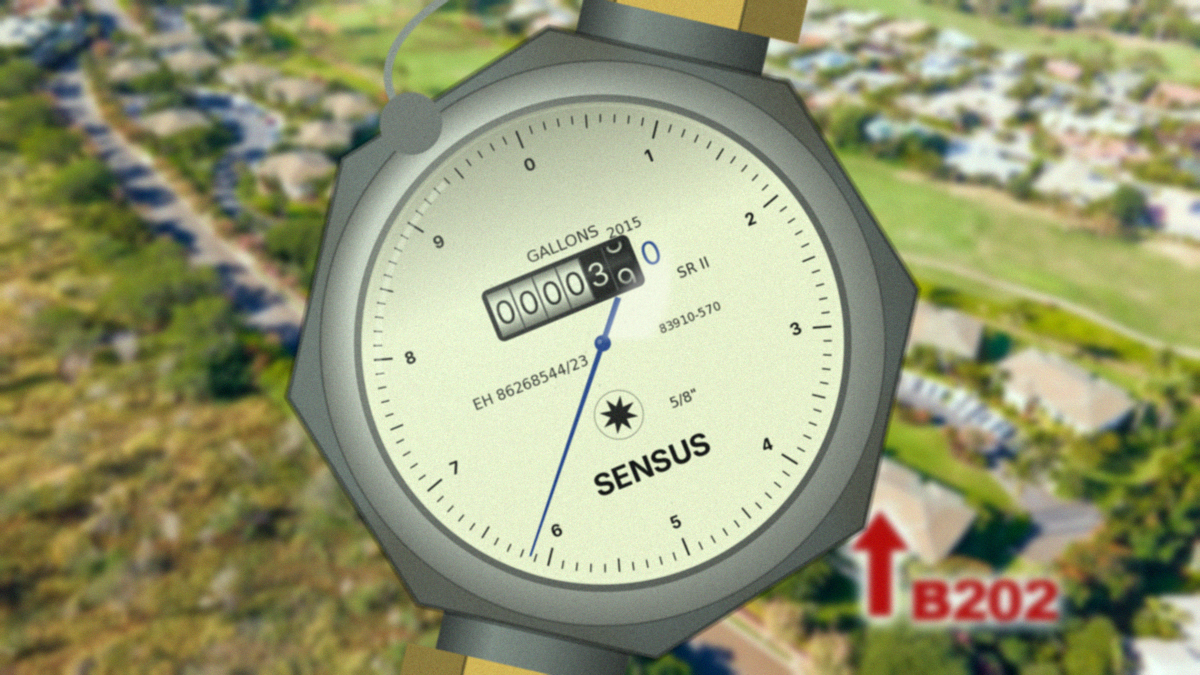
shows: 386.1 gal
